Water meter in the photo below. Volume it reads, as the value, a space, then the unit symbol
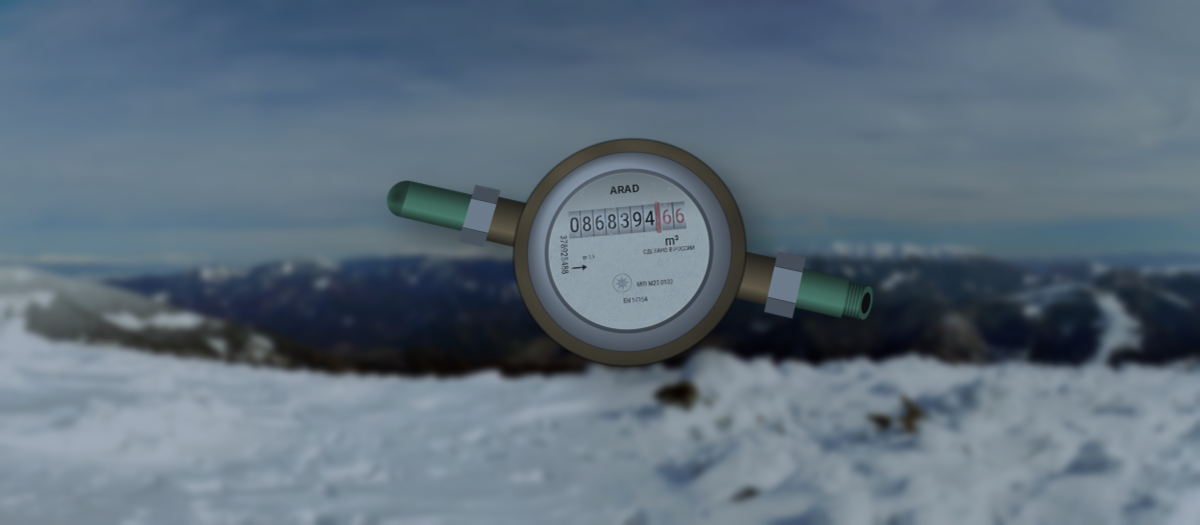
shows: 868394.66 m³
